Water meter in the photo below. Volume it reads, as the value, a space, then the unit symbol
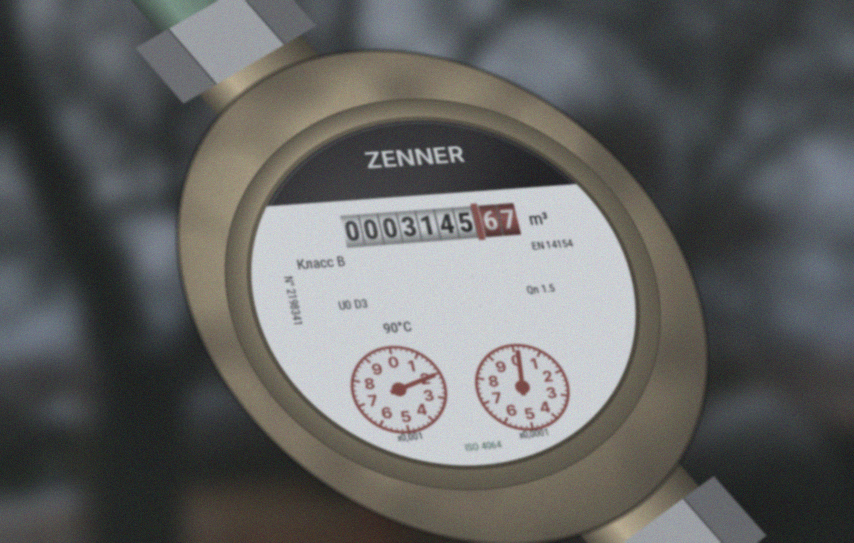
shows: 3145.6720 m³
